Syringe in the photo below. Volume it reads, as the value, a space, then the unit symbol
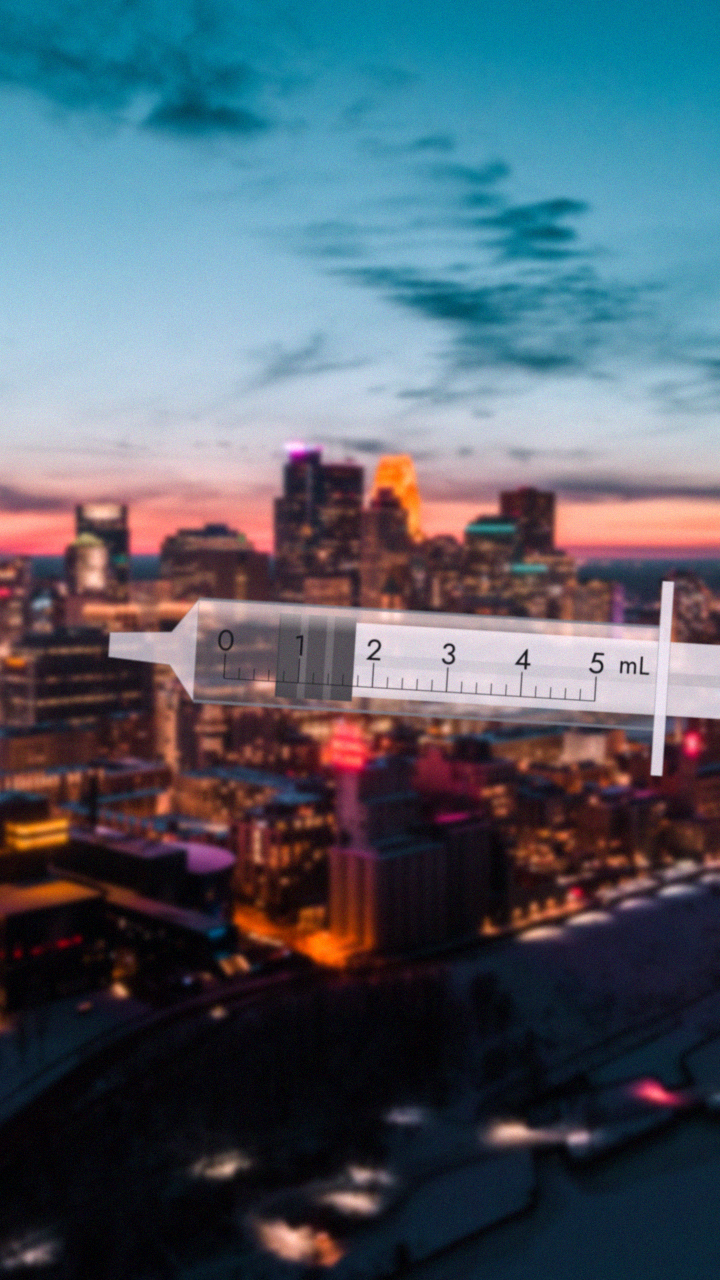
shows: 0.7 mL
